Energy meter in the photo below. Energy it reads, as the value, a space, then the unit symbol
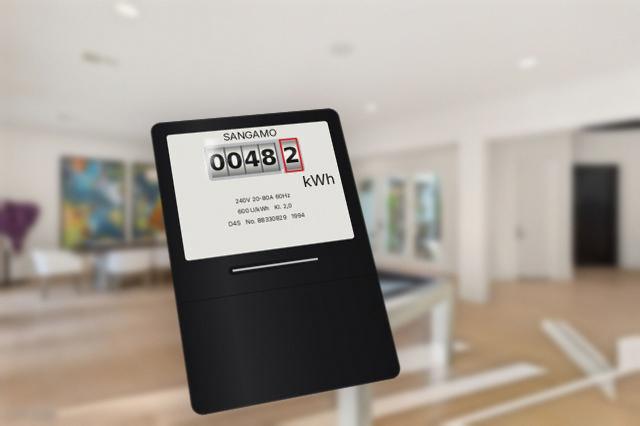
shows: 48.2 kWh
